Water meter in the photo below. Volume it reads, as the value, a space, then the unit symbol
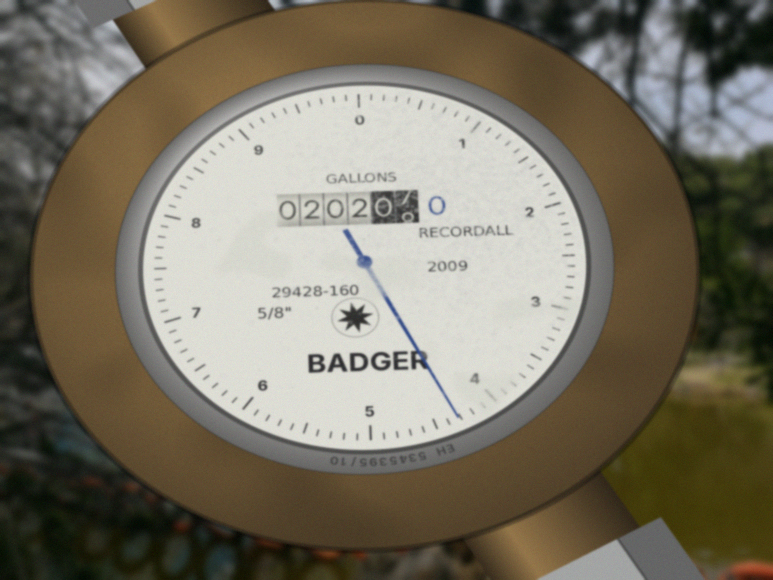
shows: 202074.3 gal
